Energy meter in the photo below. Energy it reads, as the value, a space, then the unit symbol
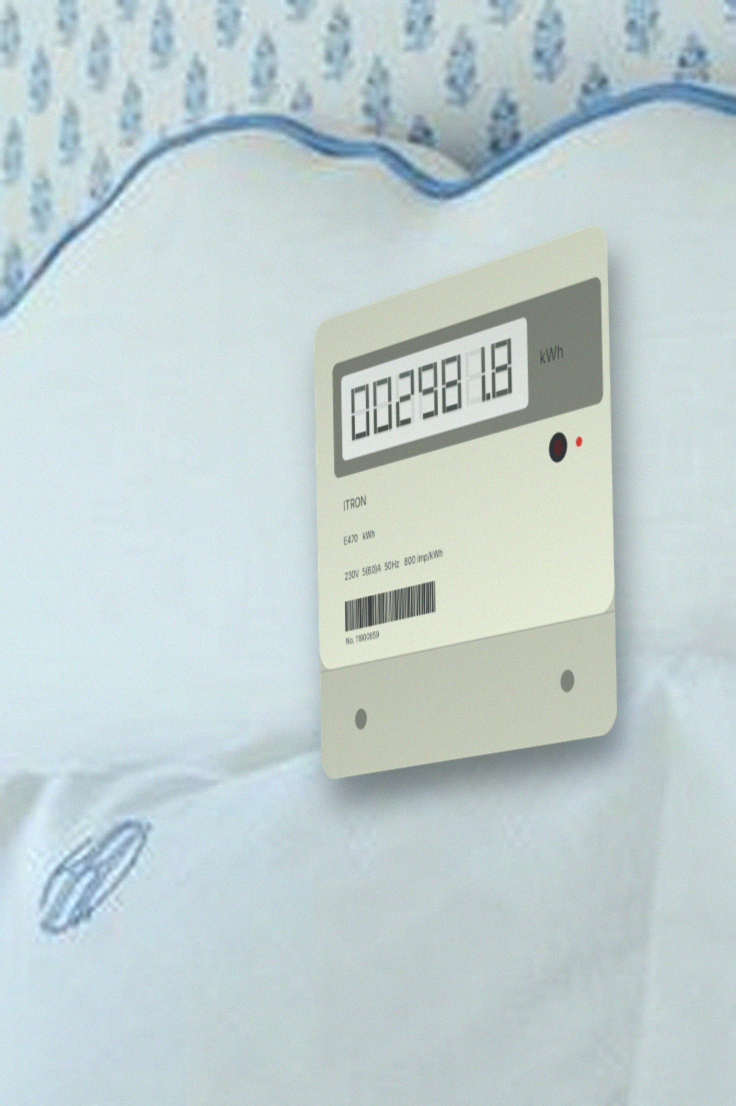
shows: 2981.8 kWh
